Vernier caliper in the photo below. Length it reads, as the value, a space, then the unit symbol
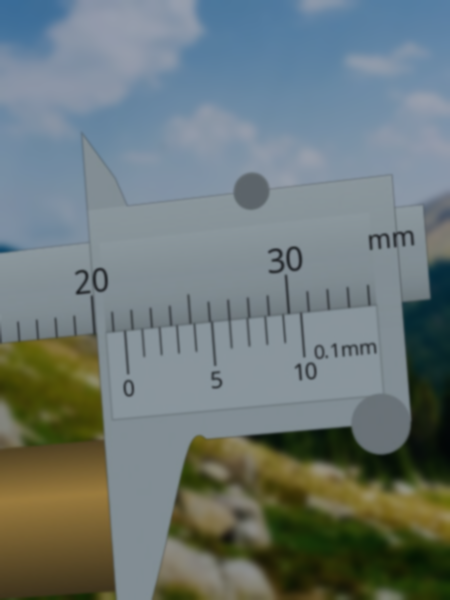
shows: 21.6 mm
